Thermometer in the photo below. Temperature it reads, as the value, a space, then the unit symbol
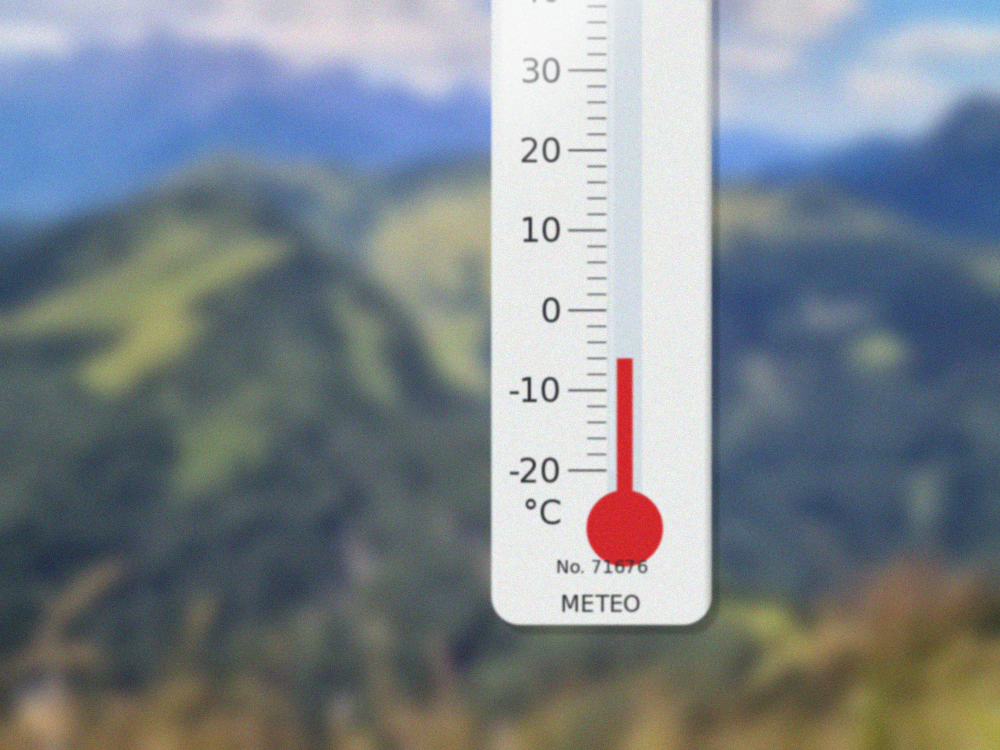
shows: -6 °C
